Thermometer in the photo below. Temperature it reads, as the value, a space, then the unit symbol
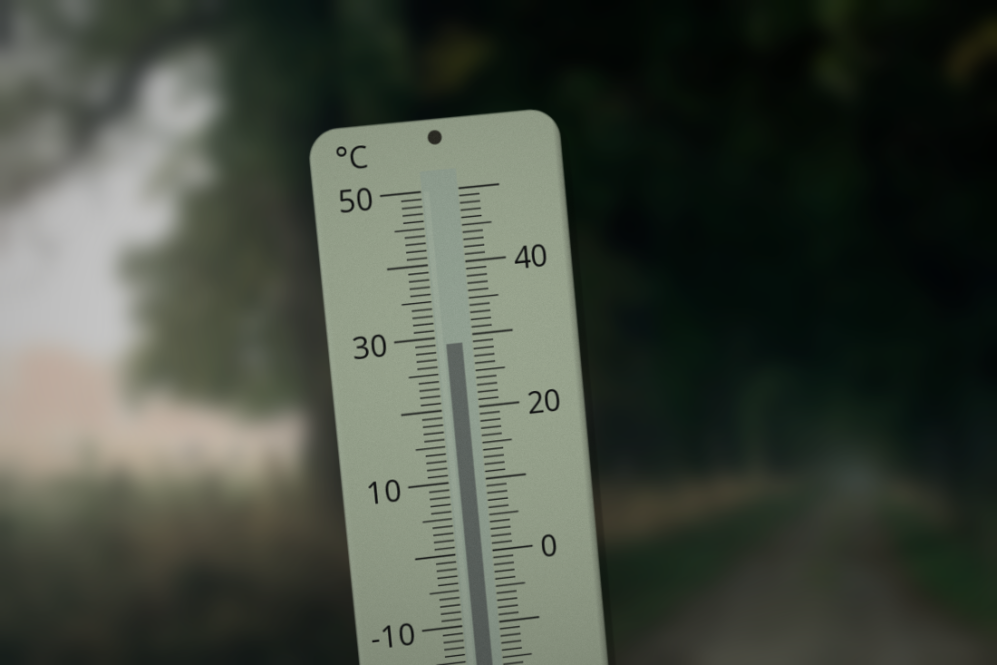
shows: 29 °C
